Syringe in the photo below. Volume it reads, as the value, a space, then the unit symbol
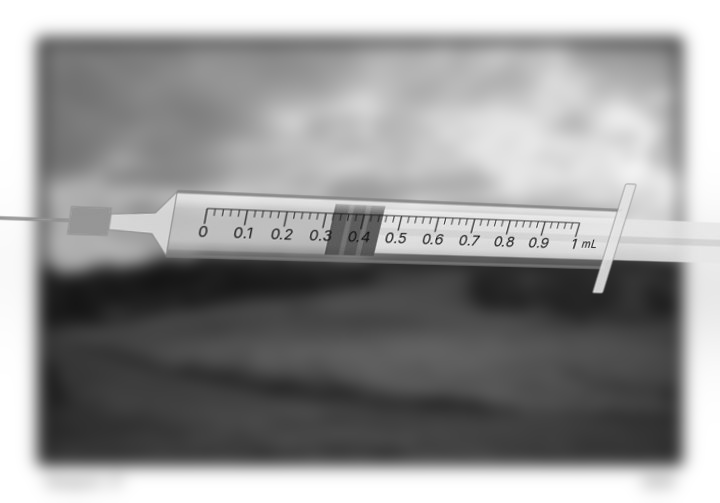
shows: 0.32 mL
